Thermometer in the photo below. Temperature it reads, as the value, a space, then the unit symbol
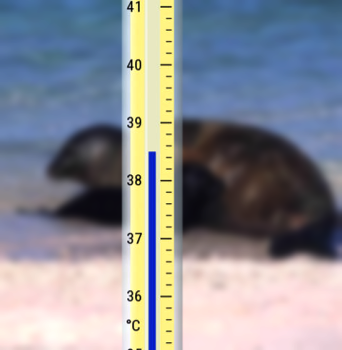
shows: 38.5 °C
